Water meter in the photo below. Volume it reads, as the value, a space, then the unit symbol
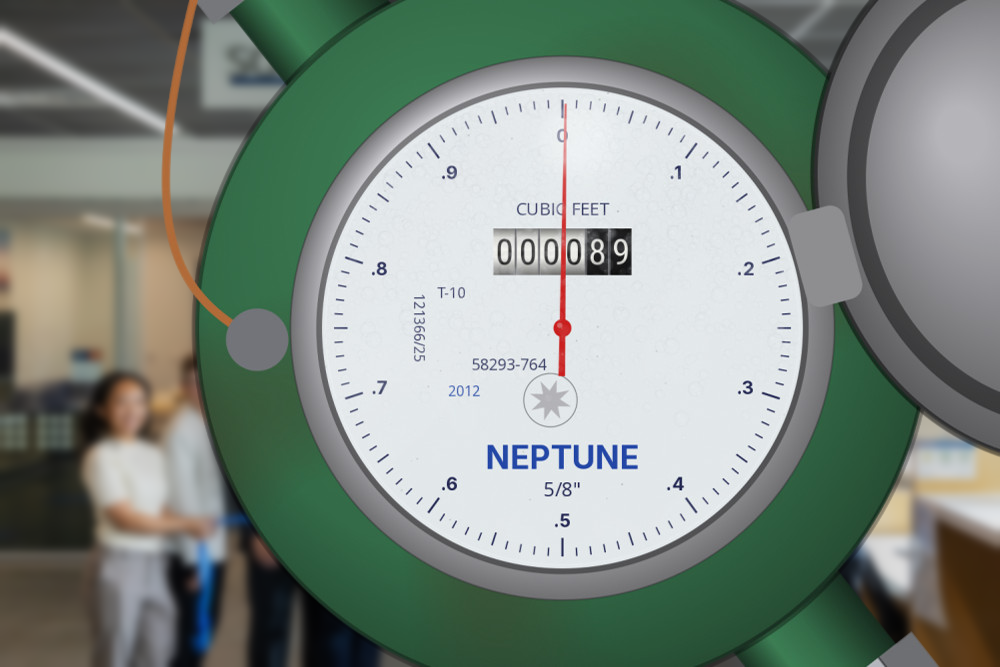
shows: 89.00 ft³
